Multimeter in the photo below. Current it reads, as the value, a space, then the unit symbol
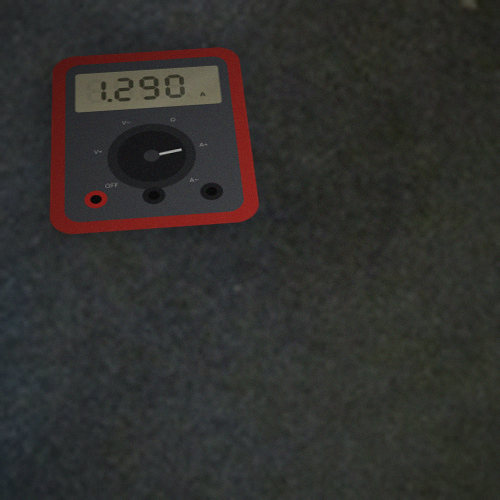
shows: 1.290 A
